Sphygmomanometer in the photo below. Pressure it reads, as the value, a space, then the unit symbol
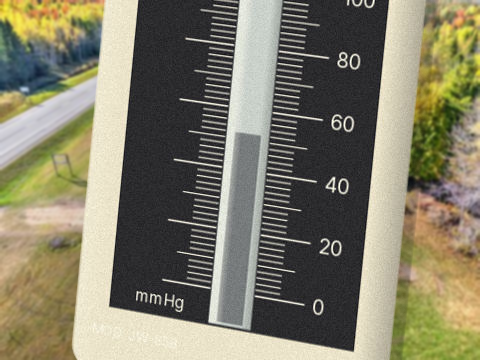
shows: 52 mmHg
